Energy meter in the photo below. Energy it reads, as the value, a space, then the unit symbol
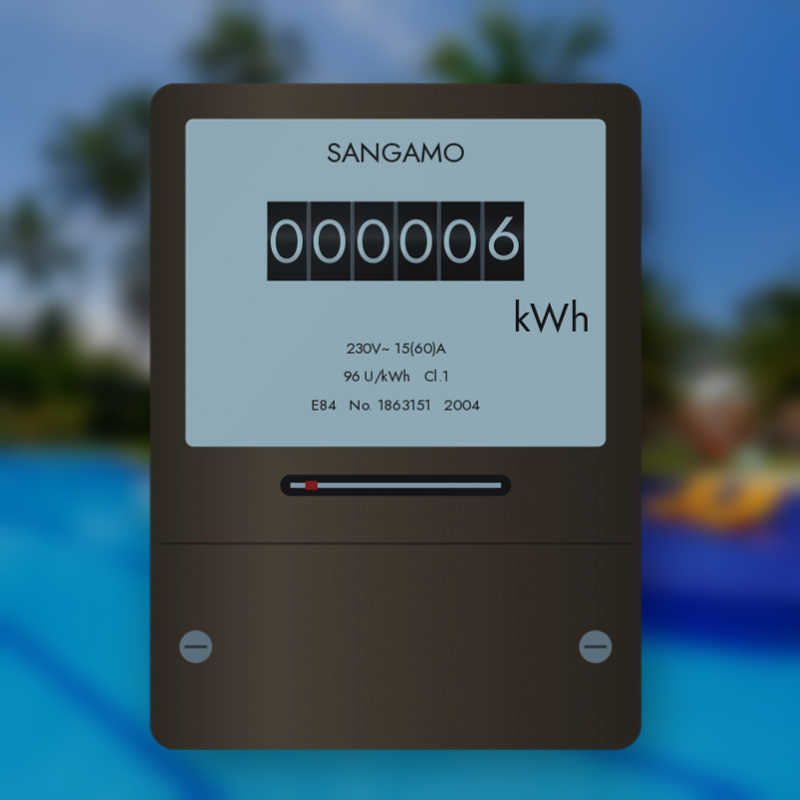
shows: 6 kWh
